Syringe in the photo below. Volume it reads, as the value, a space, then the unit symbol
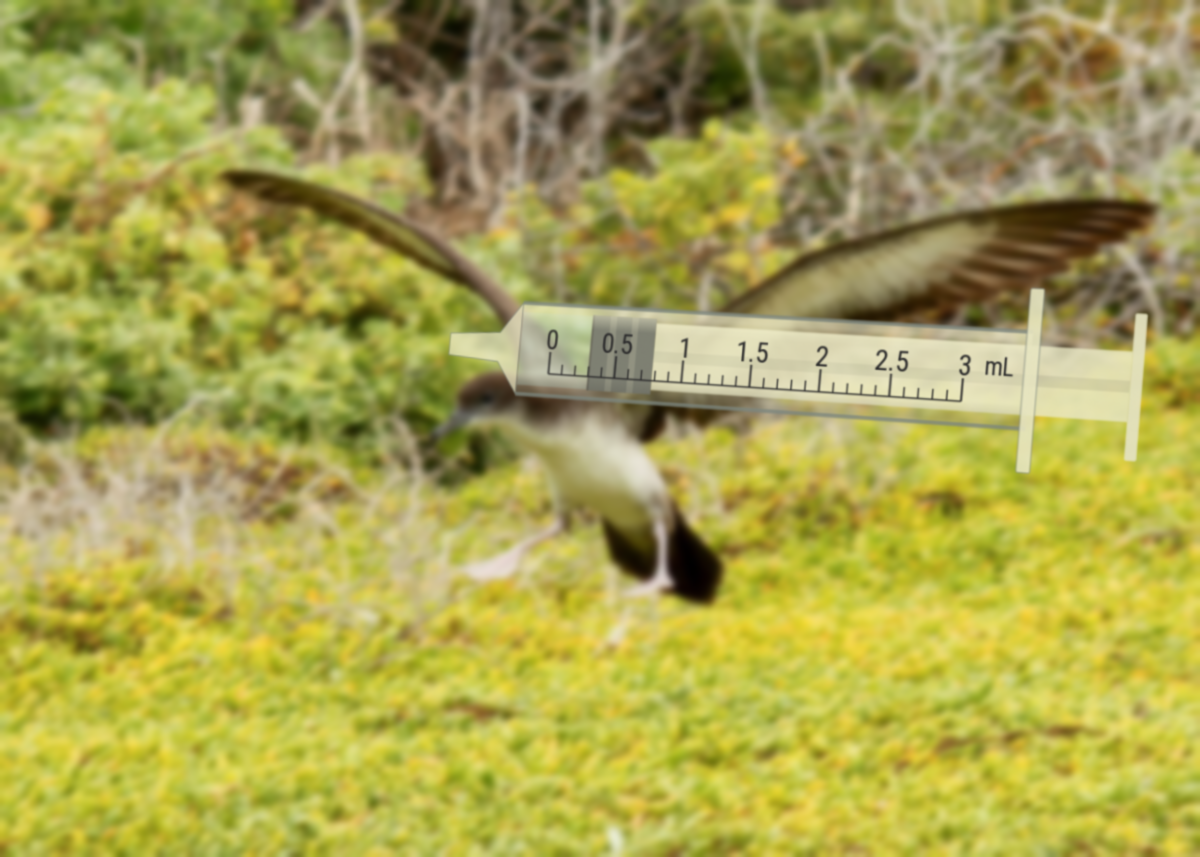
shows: 0.3 mL
